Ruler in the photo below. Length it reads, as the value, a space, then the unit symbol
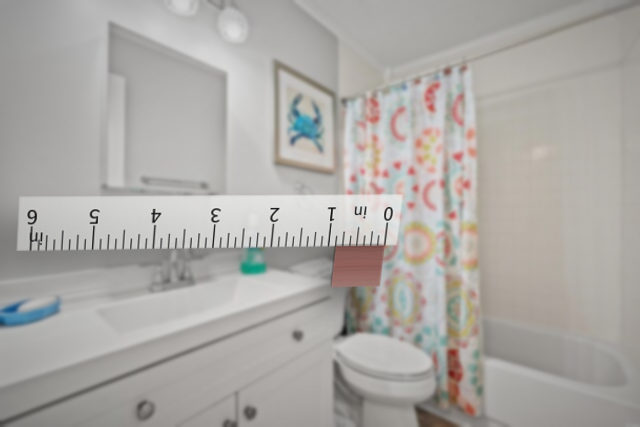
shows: 0.875 in
